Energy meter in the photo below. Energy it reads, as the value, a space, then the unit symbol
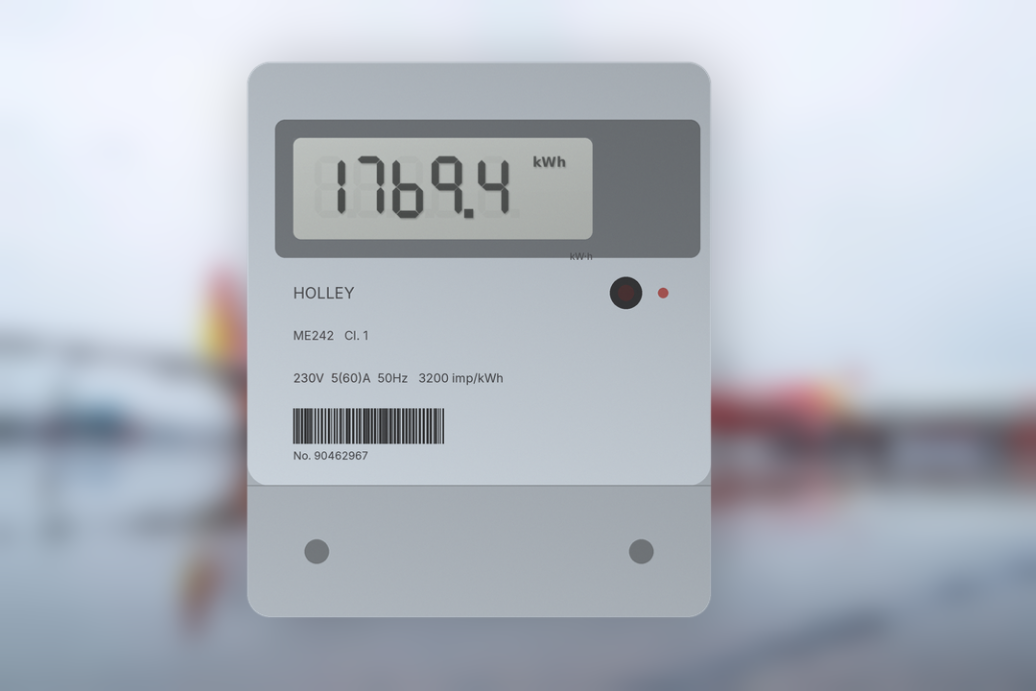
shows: 1769.4 kWh
